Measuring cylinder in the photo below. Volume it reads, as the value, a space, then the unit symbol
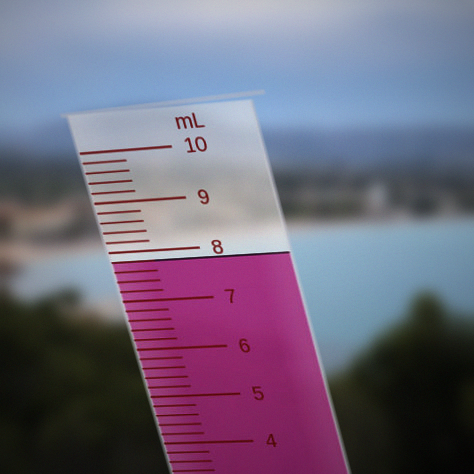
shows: 7.8 mL
